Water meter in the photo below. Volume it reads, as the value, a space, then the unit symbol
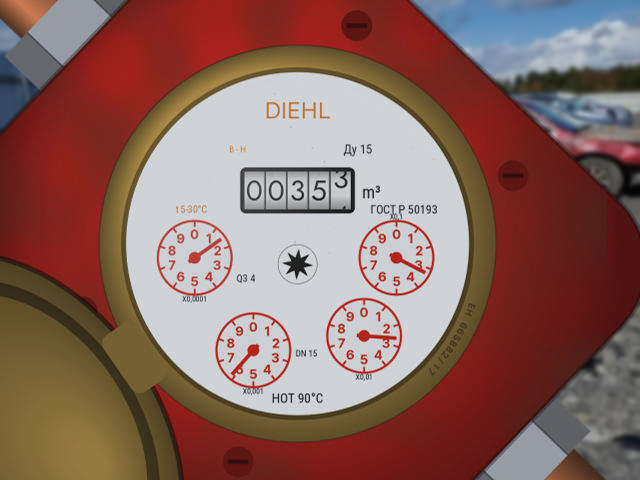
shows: 353.3261 m³
